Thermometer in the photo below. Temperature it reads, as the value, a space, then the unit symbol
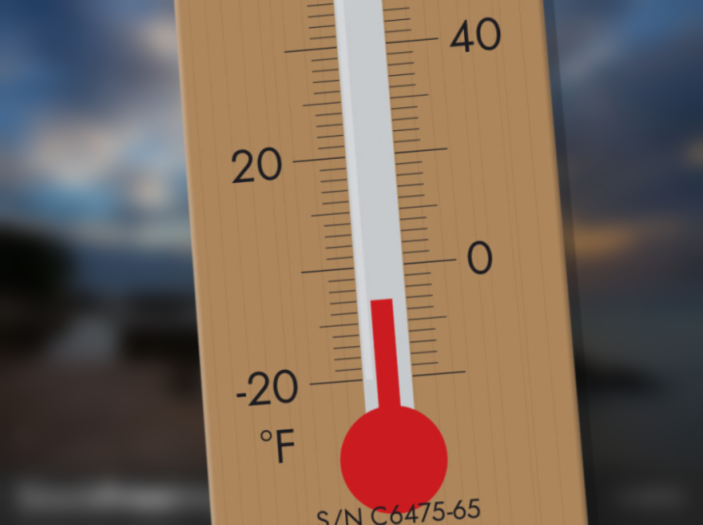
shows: -6 °F
